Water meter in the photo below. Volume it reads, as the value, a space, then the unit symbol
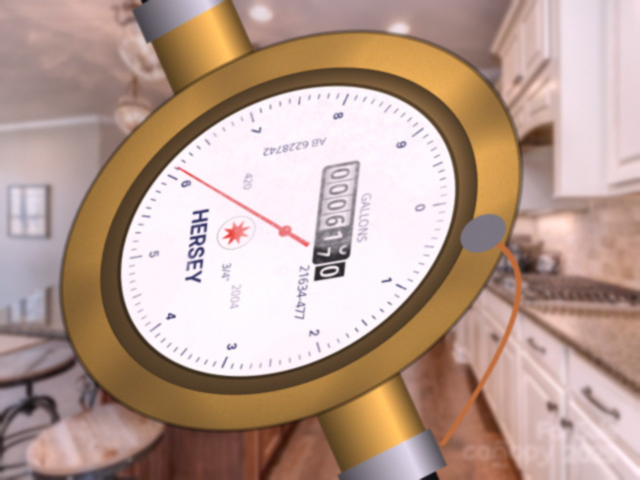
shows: 6166.1 gal
